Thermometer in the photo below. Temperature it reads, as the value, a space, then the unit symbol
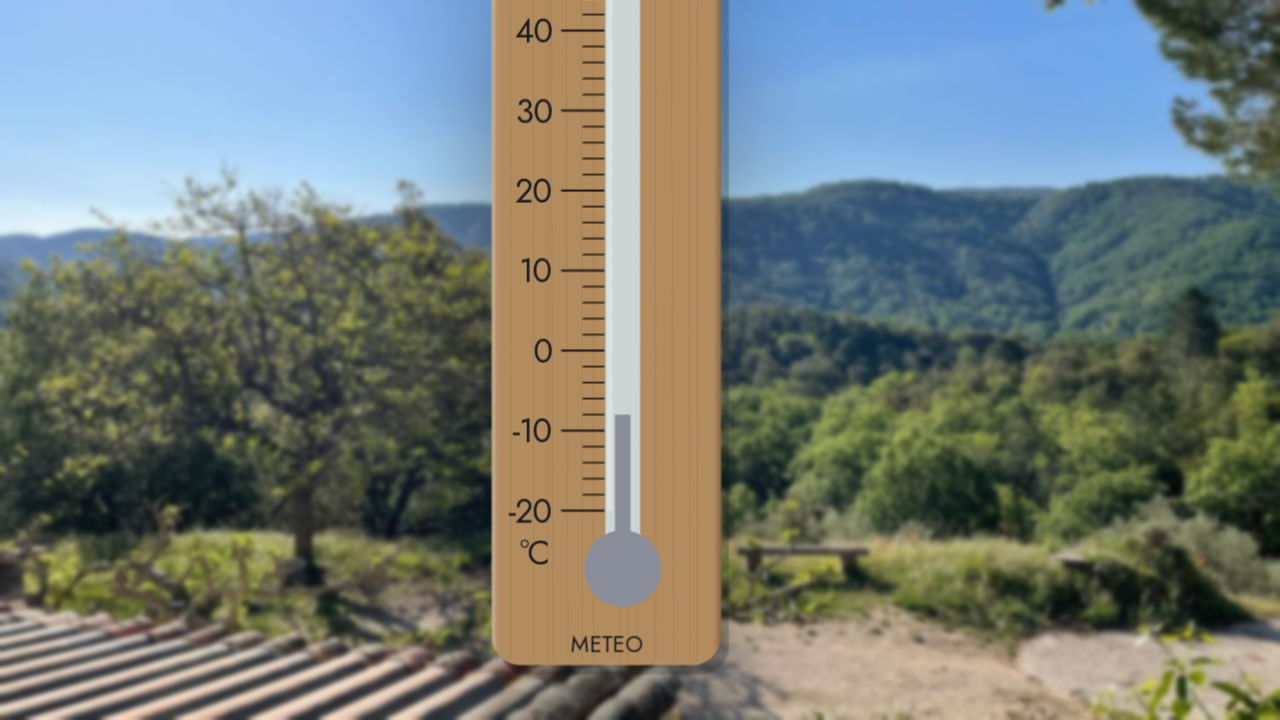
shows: -8 °C
